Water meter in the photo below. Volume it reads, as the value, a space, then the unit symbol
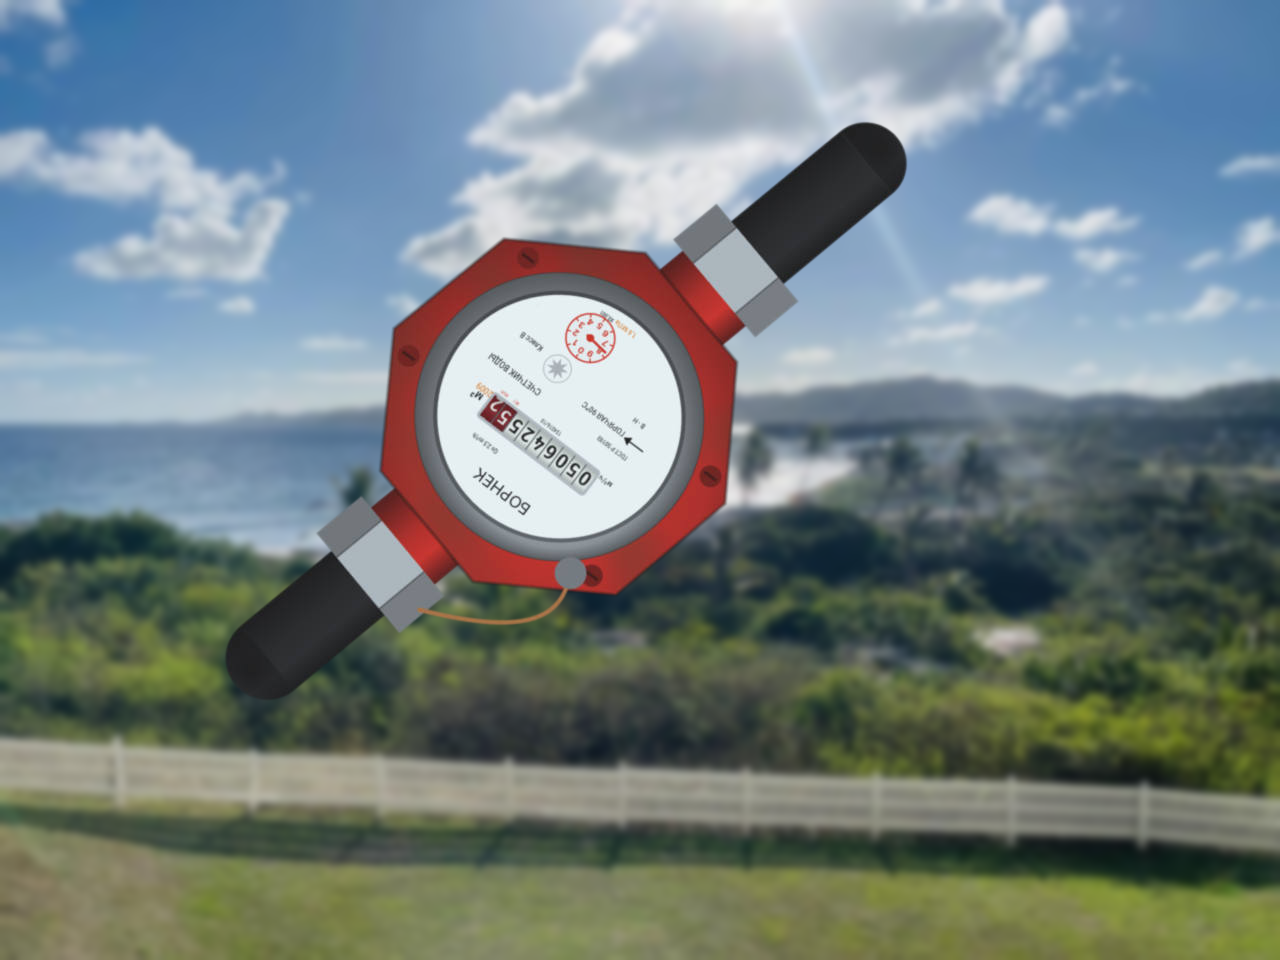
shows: 506425.517 m³
